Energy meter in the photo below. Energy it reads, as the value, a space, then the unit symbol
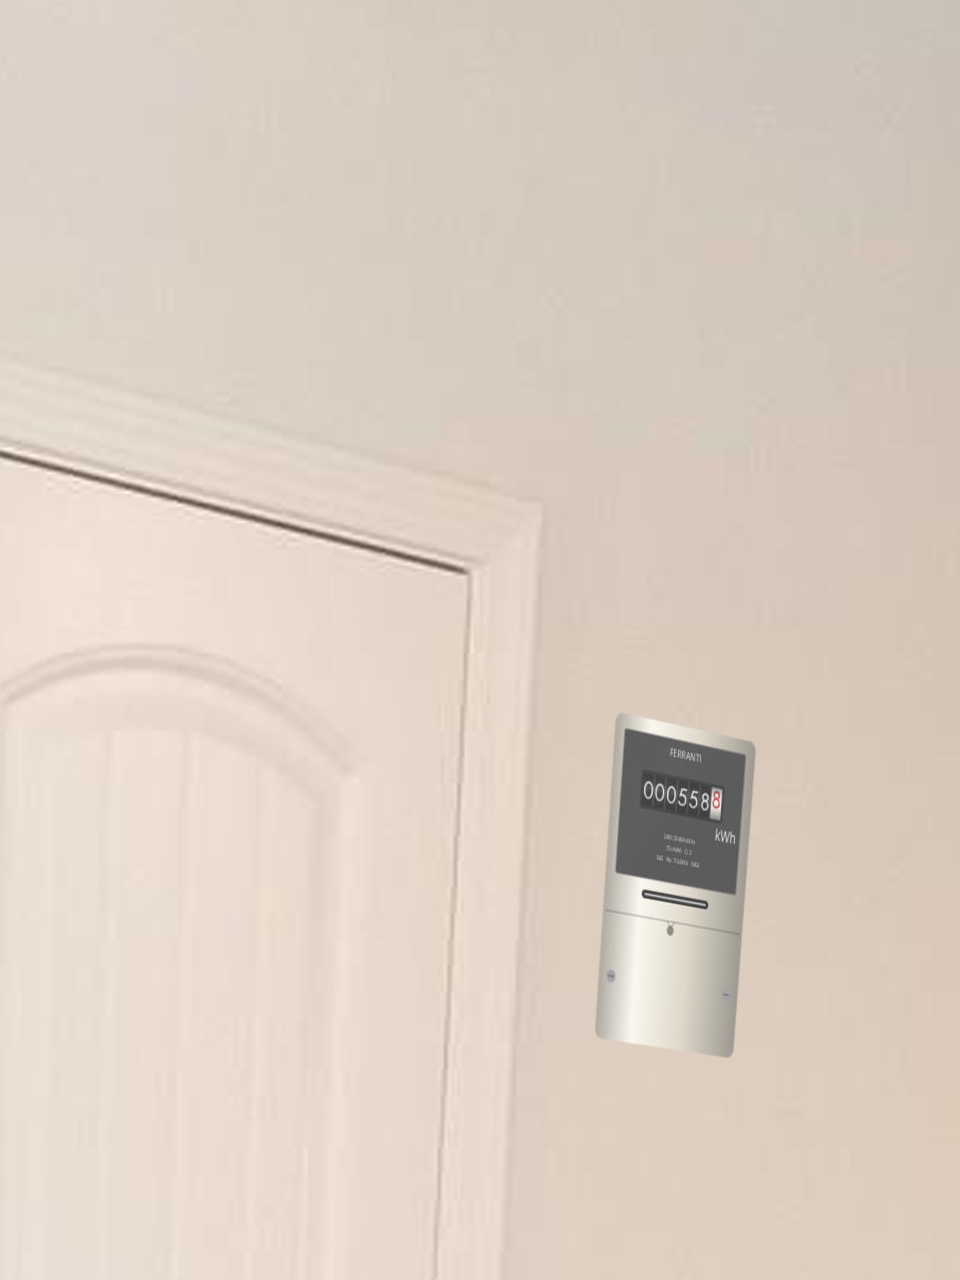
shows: 558.8 kWh
